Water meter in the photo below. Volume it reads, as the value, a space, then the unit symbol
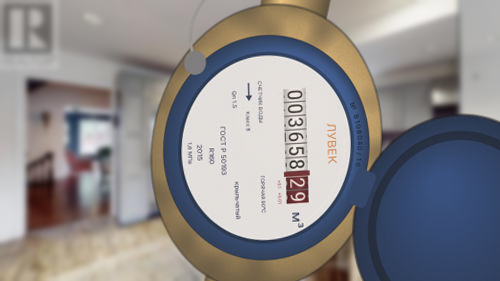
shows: 3658.29 m³
